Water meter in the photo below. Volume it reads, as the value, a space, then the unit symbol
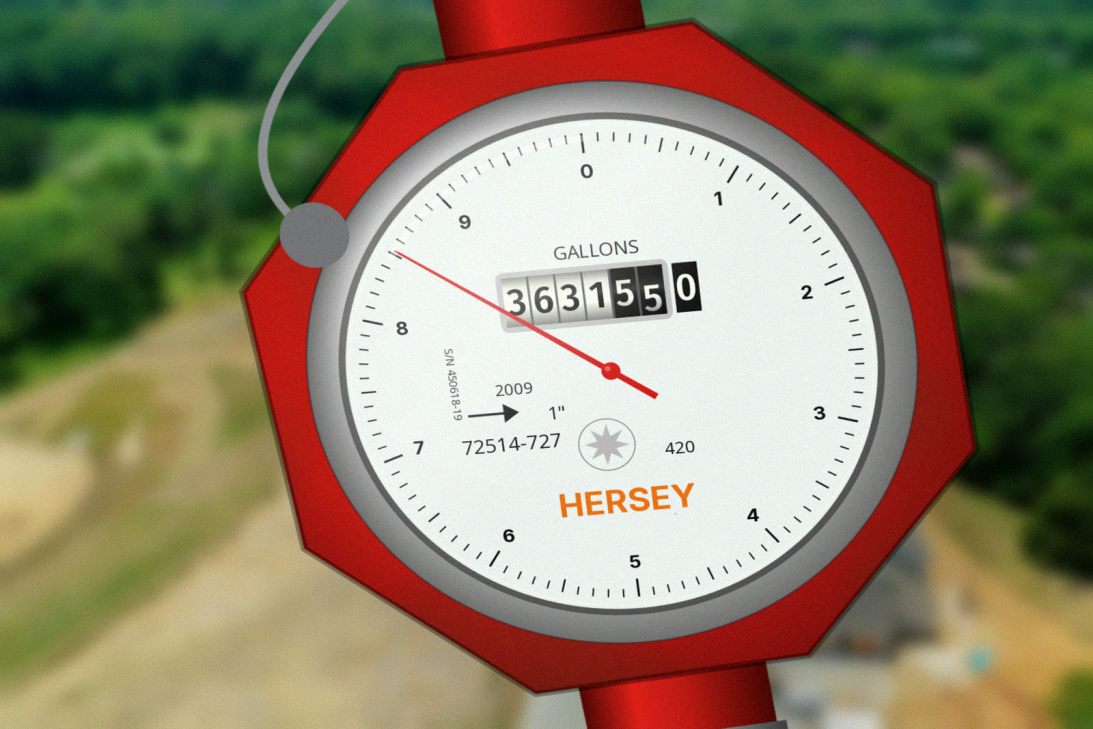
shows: 3631548.5 gal
